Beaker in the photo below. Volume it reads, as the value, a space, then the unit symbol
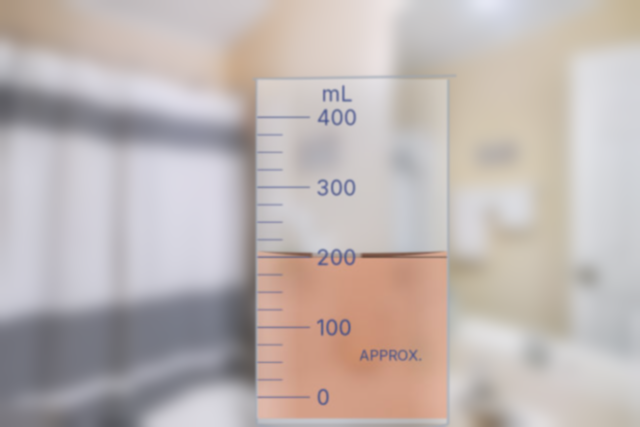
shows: 200 mL
